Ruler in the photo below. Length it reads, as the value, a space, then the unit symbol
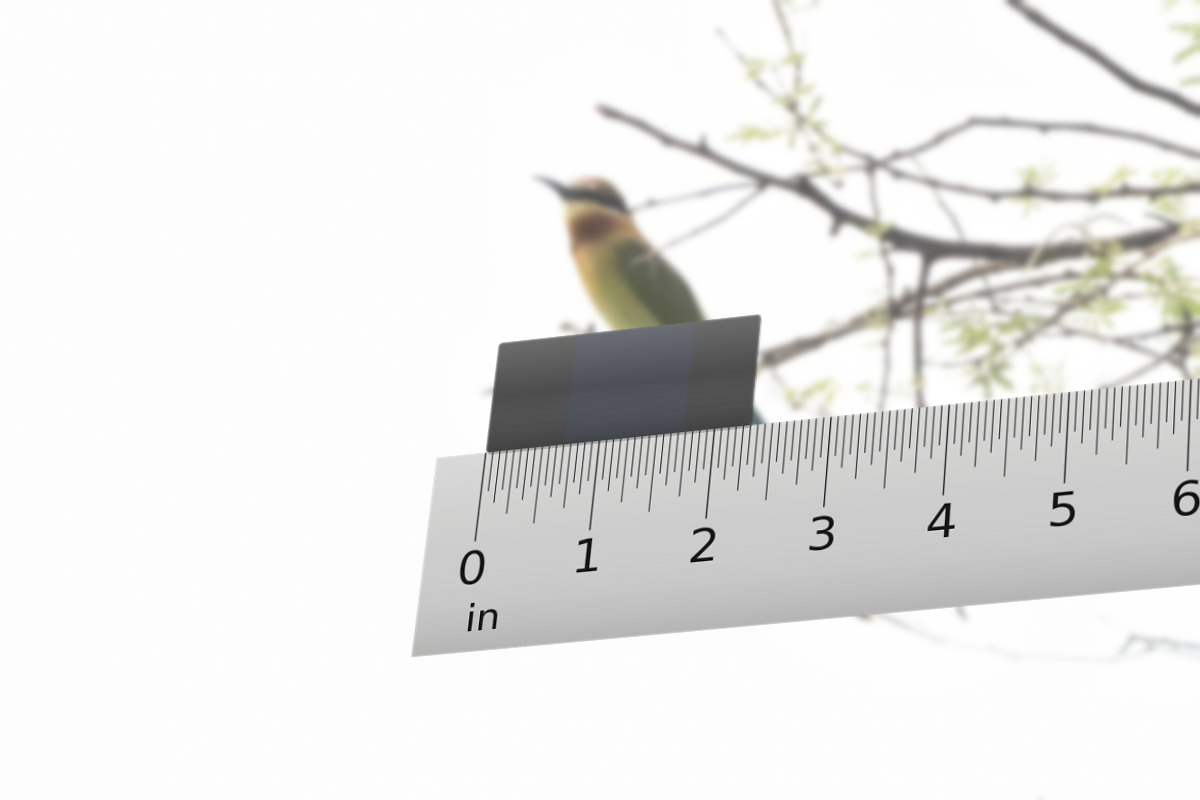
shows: 2.3125 in
